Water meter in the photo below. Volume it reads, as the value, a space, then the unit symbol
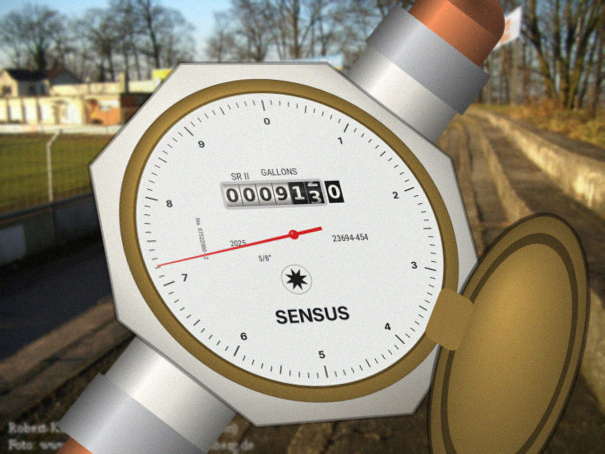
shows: 9127.2 gal
